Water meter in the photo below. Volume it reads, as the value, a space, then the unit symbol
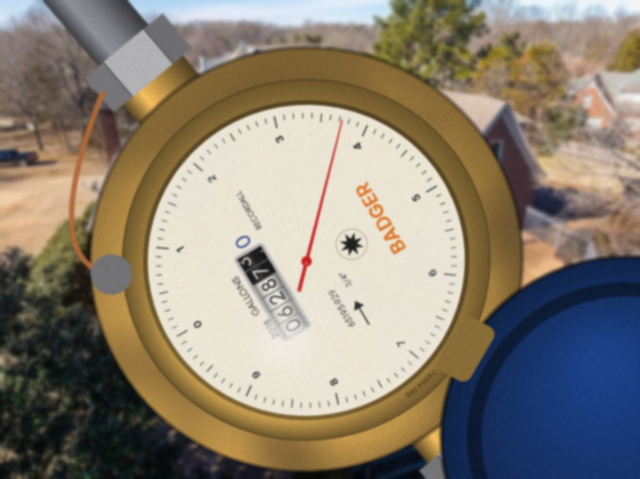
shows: 628733.7 gal
